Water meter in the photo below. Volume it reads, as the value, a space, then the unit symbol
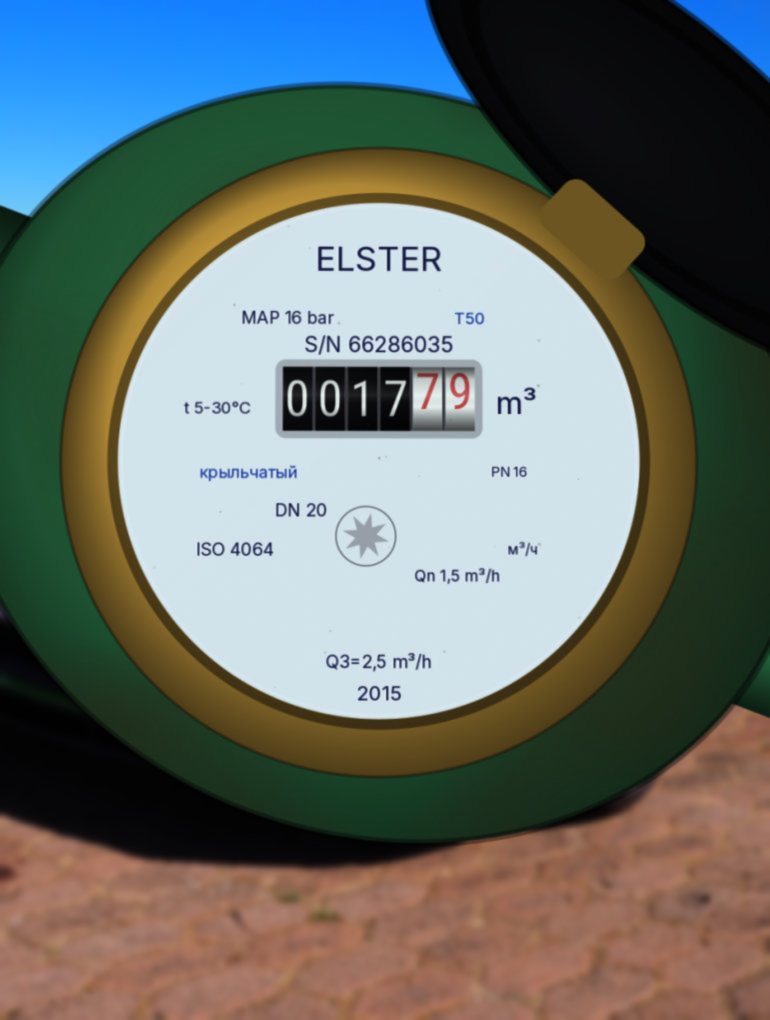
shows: 17.79 m³
